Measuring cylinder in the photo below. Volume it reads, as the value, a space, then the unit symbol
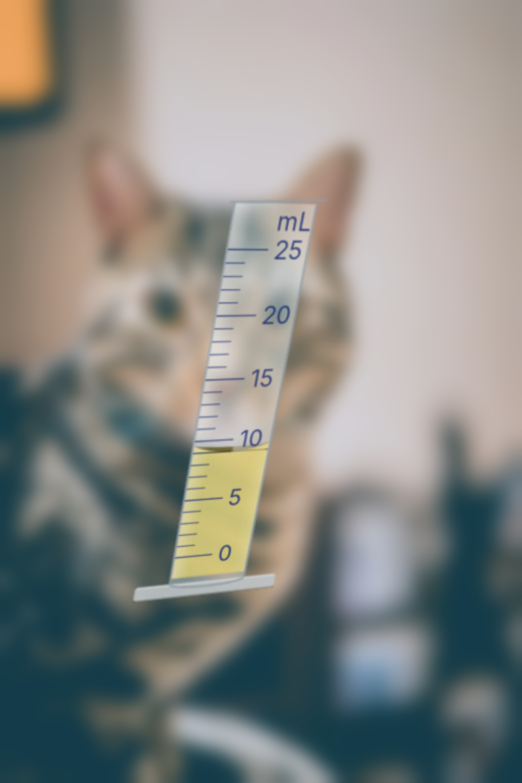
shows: 9 mL
